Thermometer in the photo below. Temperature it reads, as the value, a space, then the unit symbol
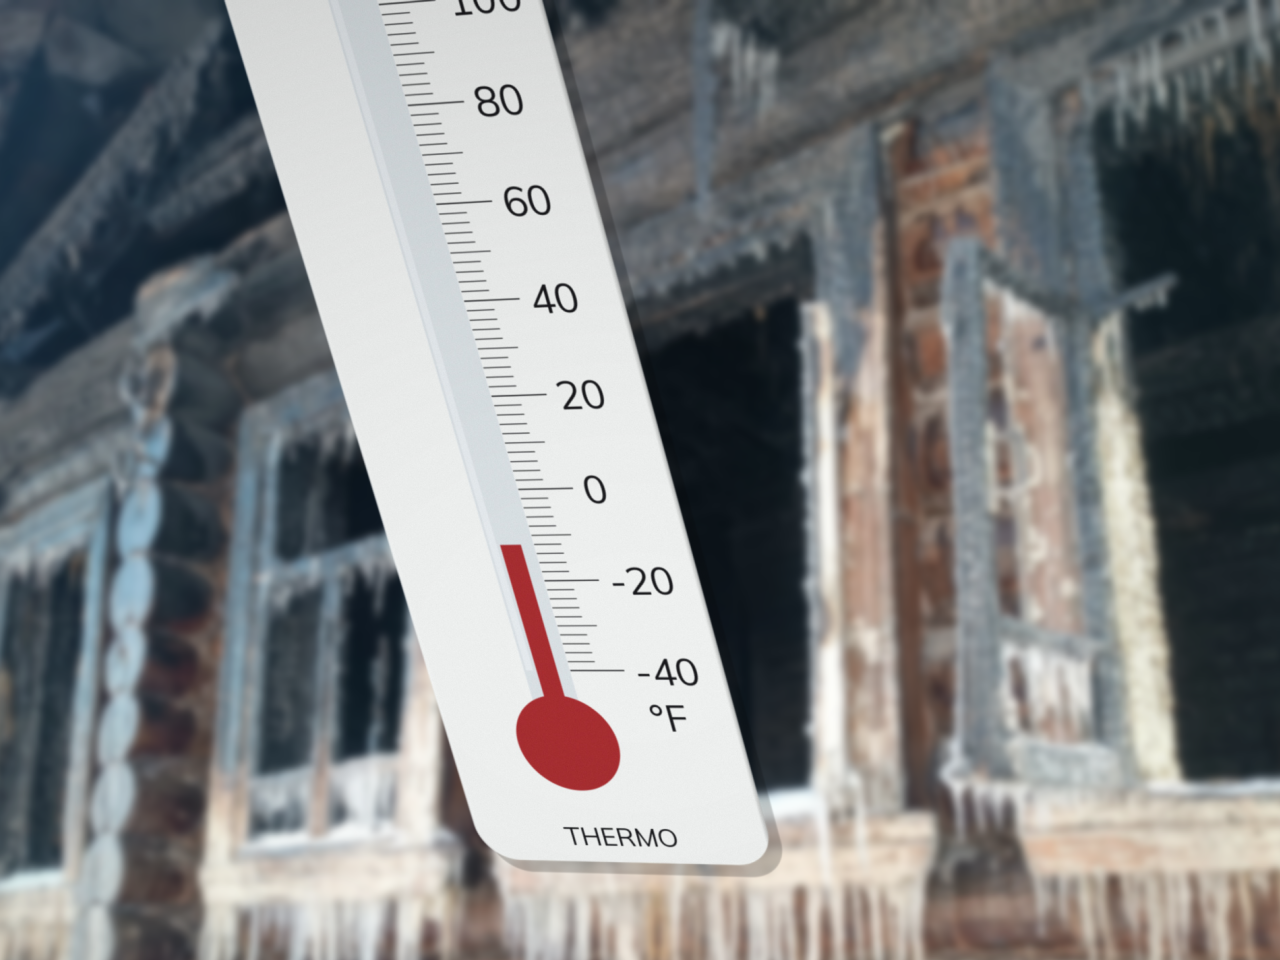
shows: -12 °F
